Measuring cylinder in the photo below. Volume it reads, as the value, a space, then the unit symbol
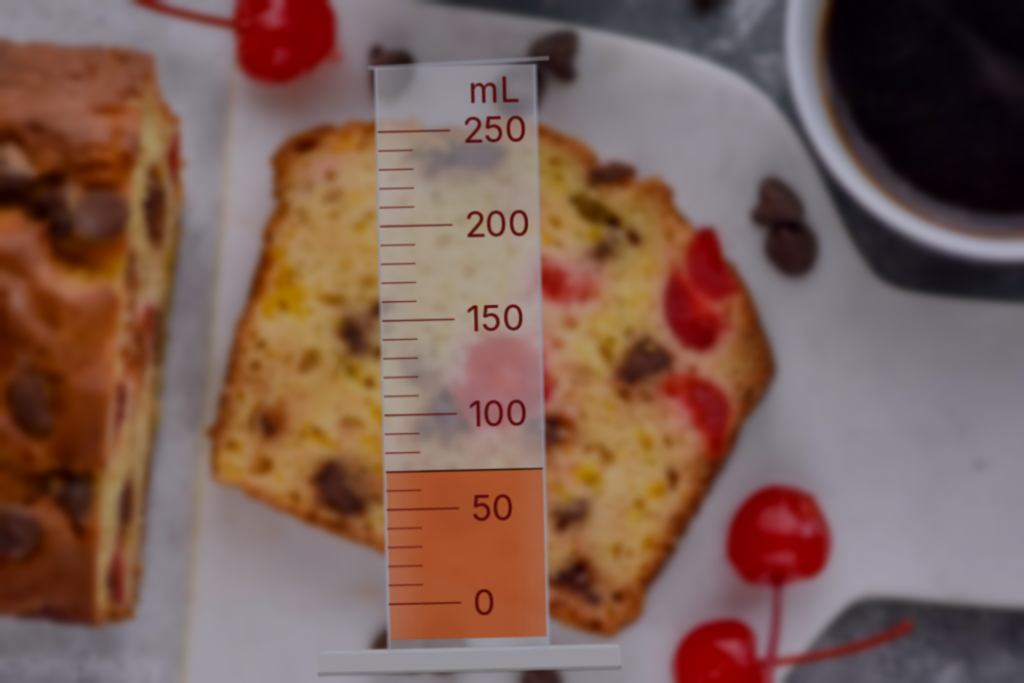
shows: 70 mL
